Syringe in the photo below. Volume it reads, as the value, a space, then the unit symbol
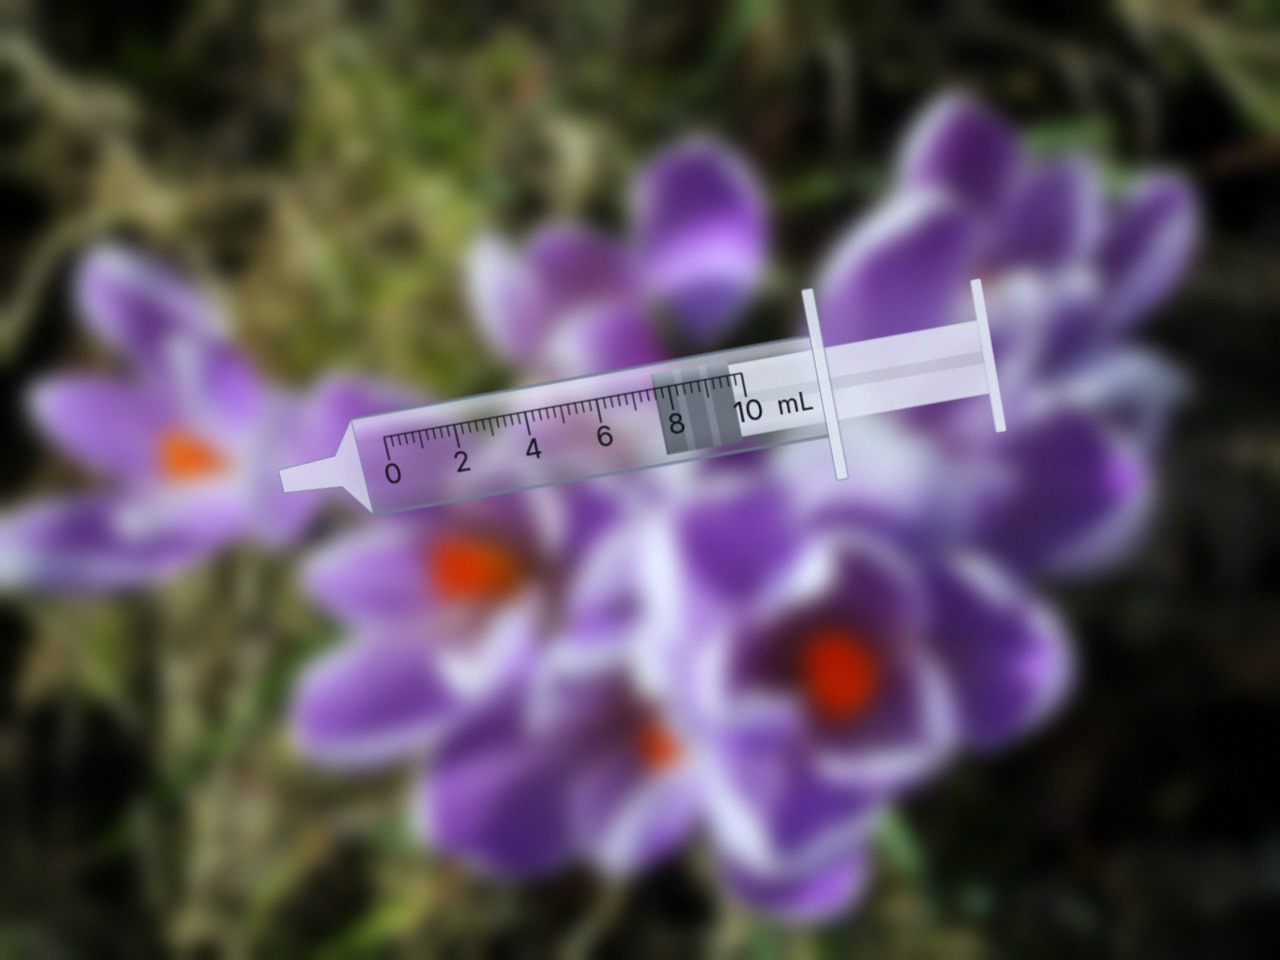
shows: 7.6 mL
